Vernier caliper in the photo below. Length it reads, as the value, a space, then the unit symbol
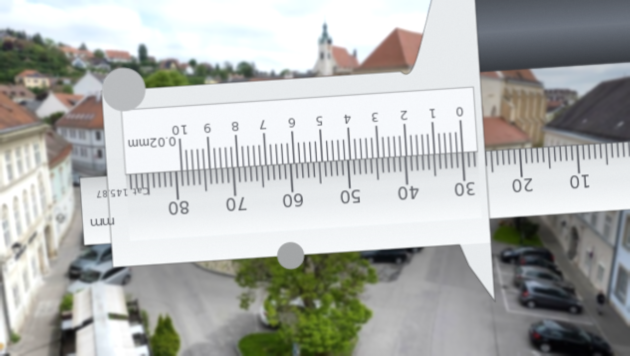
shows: 30.0 mm
